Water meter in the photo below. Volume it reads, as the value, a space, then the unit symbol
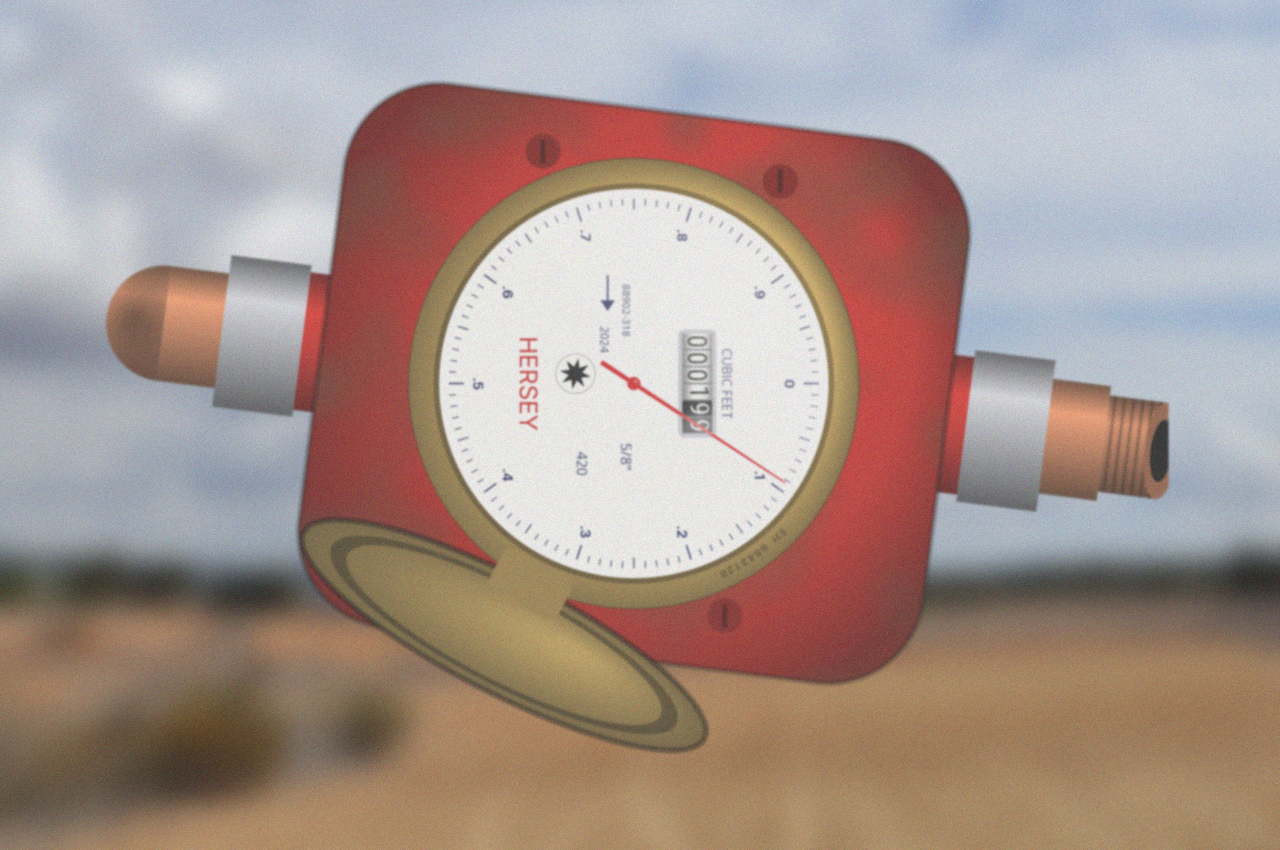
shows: 199.09 ft³
